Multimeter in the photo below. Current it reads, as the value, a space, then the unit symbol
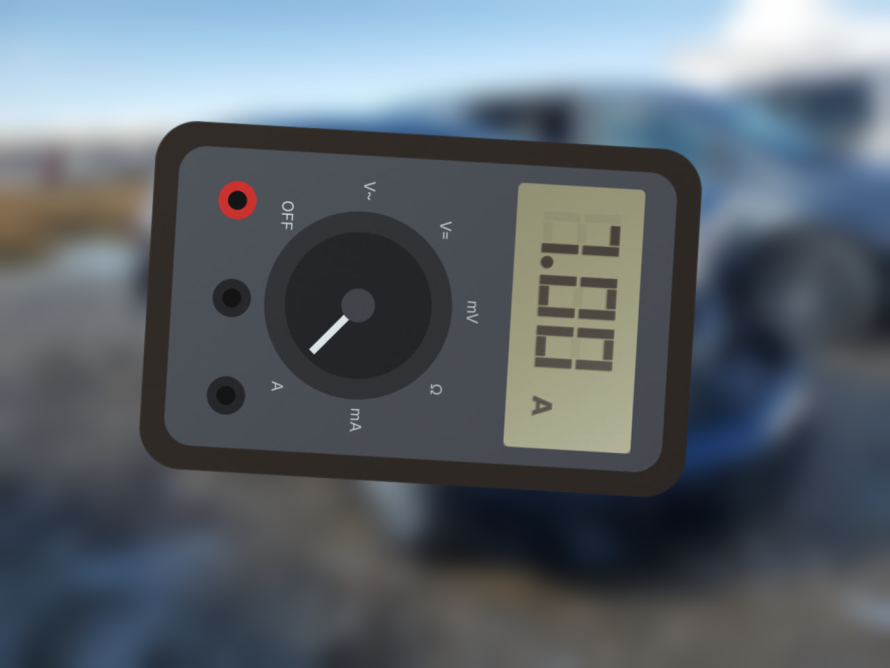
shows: 7.00 A
